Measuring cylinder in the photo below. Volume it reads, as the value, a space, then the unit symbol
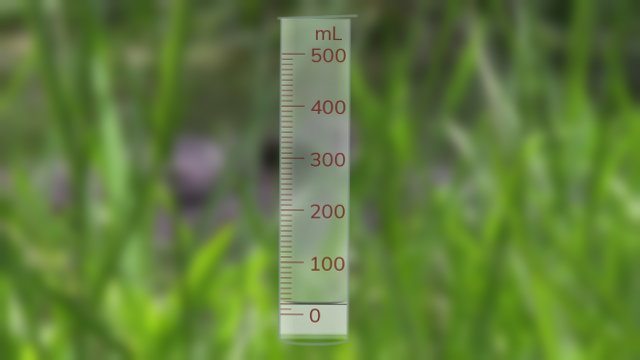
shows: 20 mL
